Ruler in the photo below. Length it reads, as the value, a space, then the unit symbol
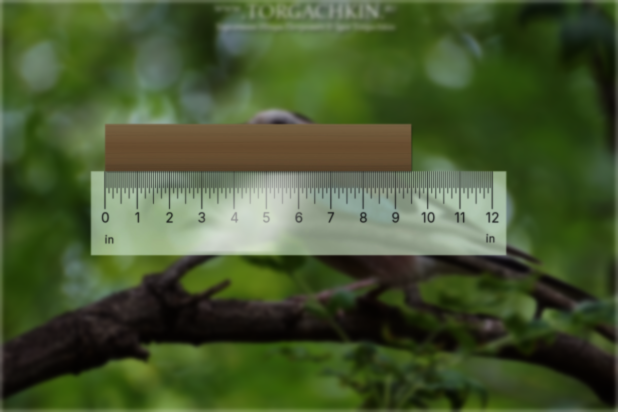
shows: 9.5 in
